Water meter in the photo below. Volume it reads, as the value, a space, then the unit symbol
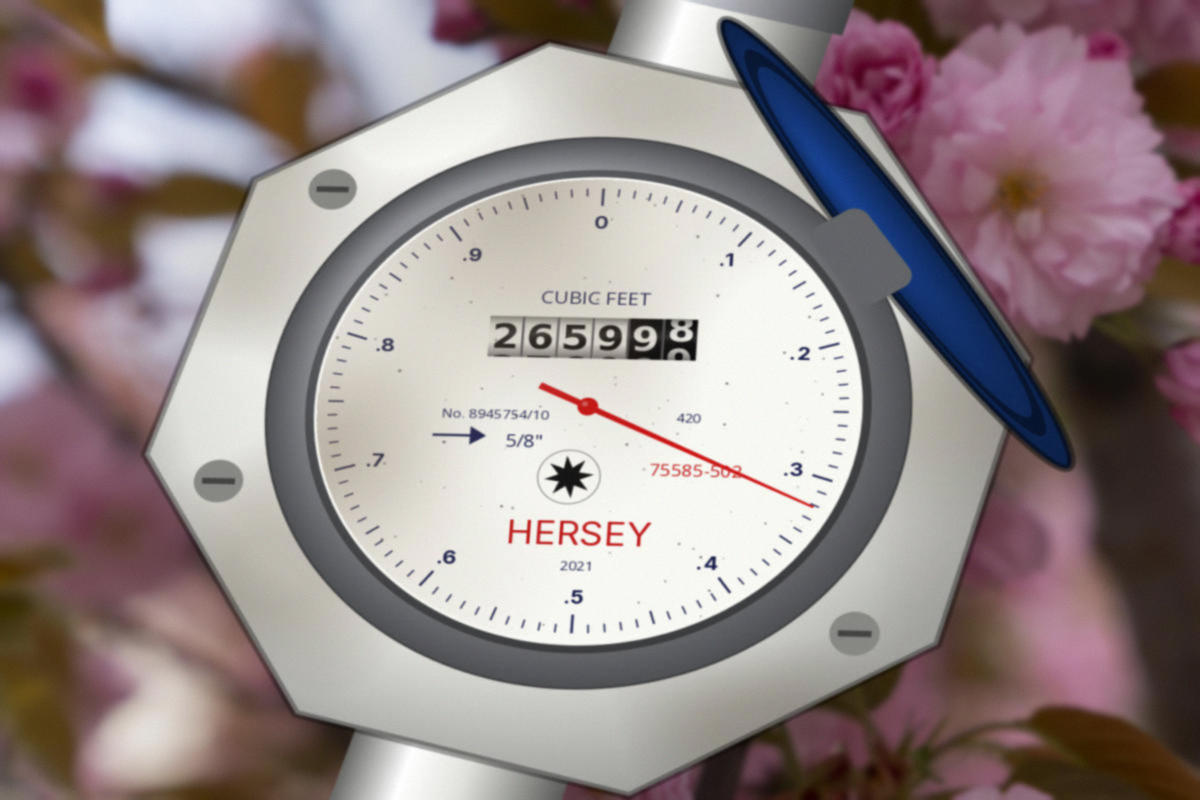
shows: 265998.32 ft³
